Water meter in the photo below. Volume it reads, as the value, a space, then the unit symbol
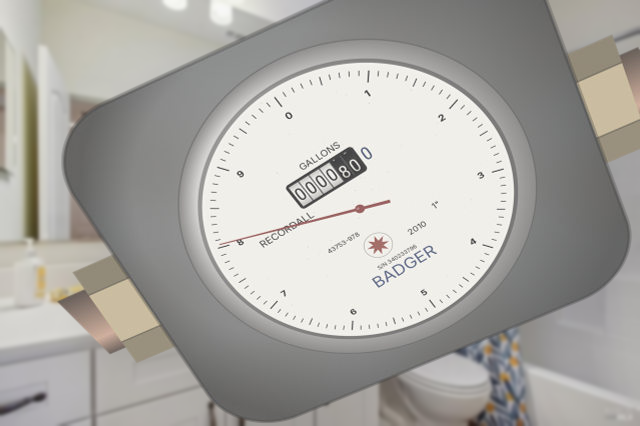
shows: 798.0 gal
